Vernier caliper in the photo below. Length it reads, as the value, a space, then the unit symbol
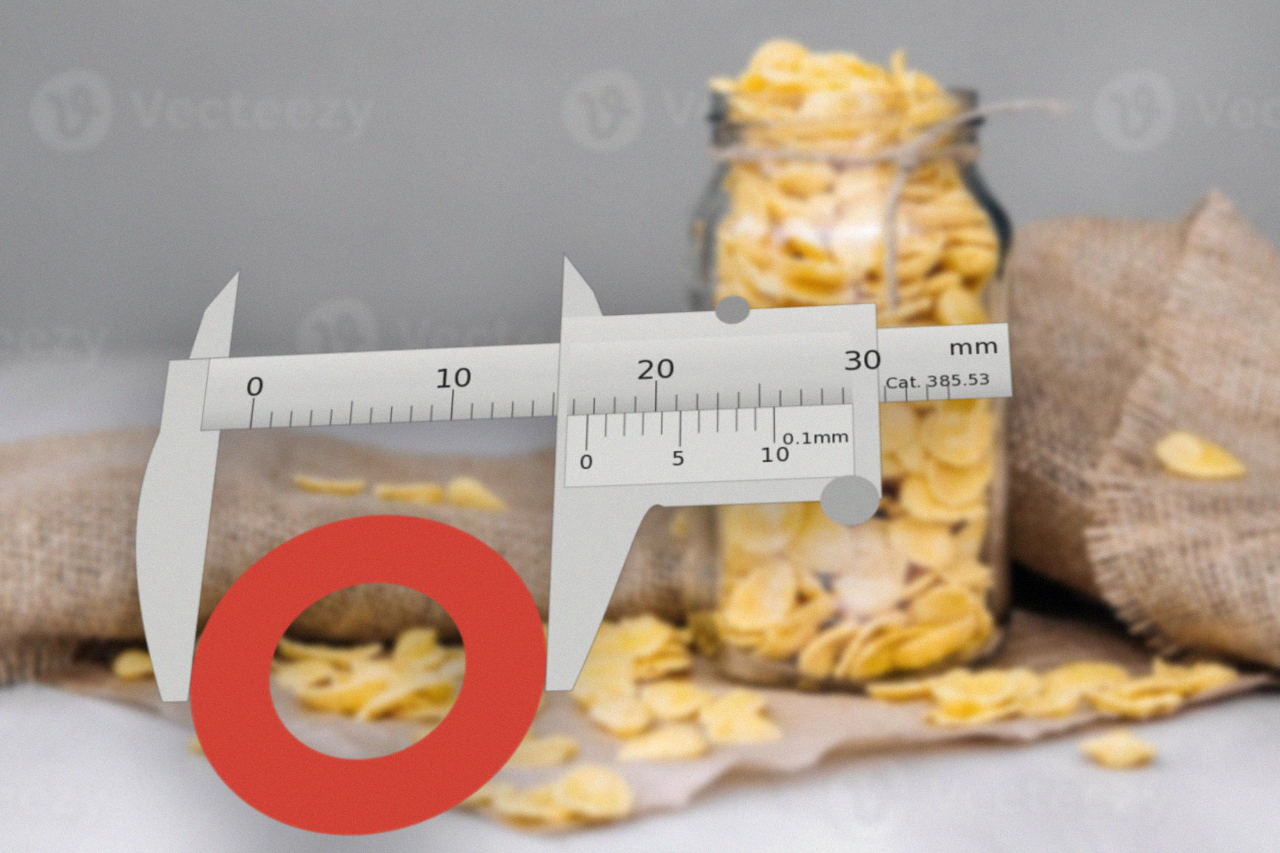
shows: 16.7 mm
